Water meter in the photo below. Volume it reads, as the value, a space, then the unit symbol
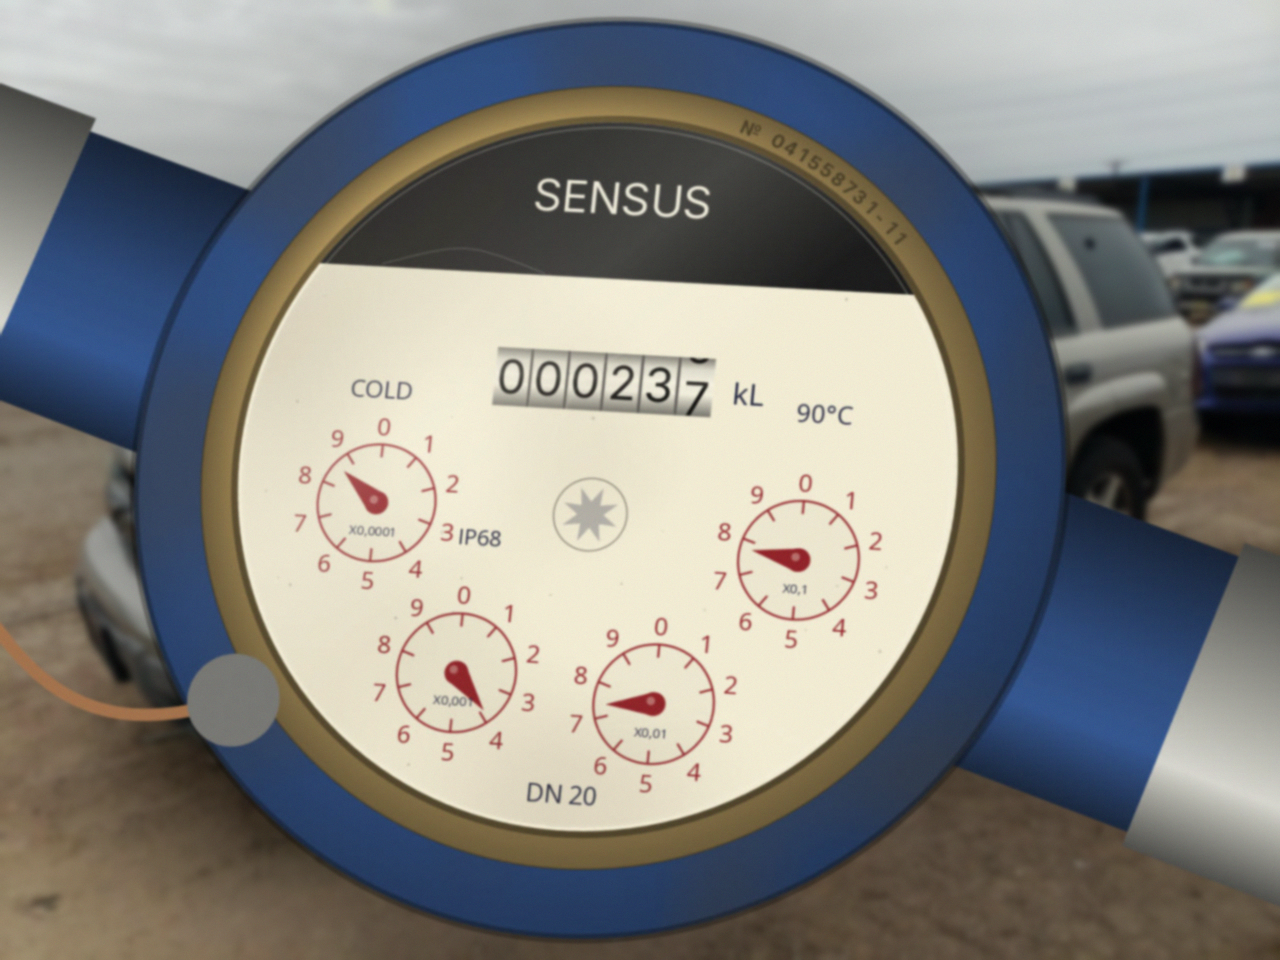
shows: 236.7738 kL
